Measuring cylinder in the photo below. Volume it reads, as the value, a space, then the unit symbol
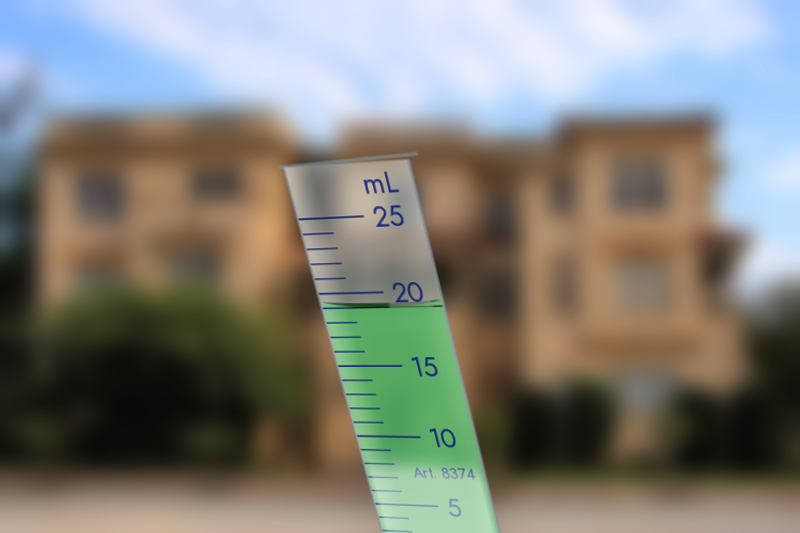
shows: 19 mL
